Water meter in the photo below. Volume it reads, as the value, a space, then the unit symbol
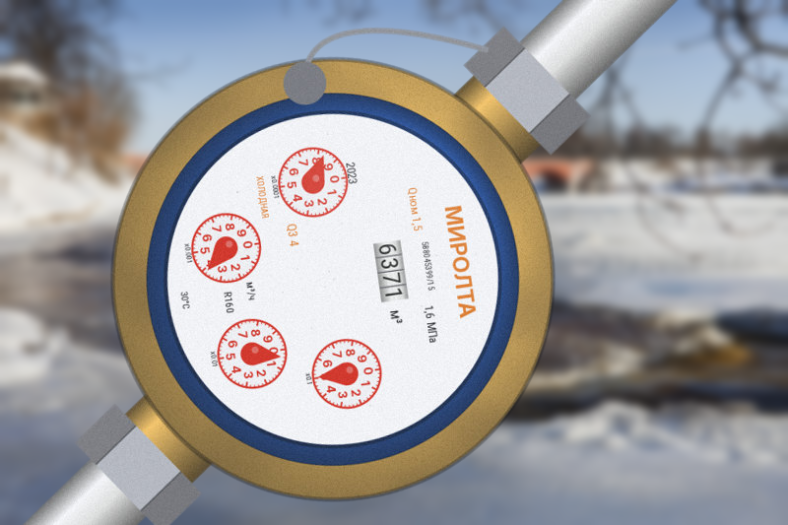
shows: 6371.5038 m³
